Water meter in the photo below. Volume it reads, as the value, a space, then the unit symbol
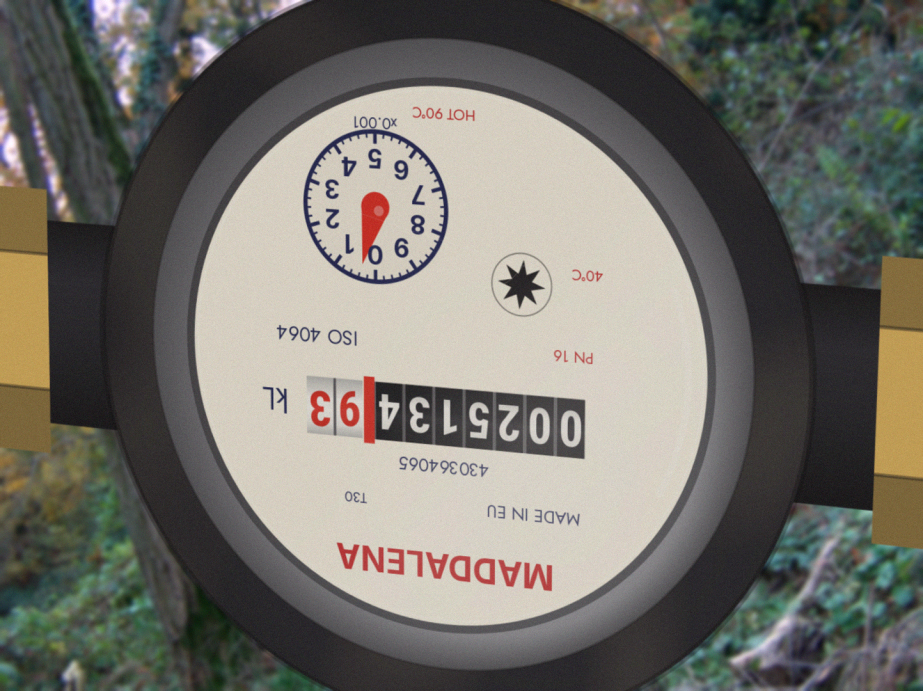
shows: 25134.930 kL
